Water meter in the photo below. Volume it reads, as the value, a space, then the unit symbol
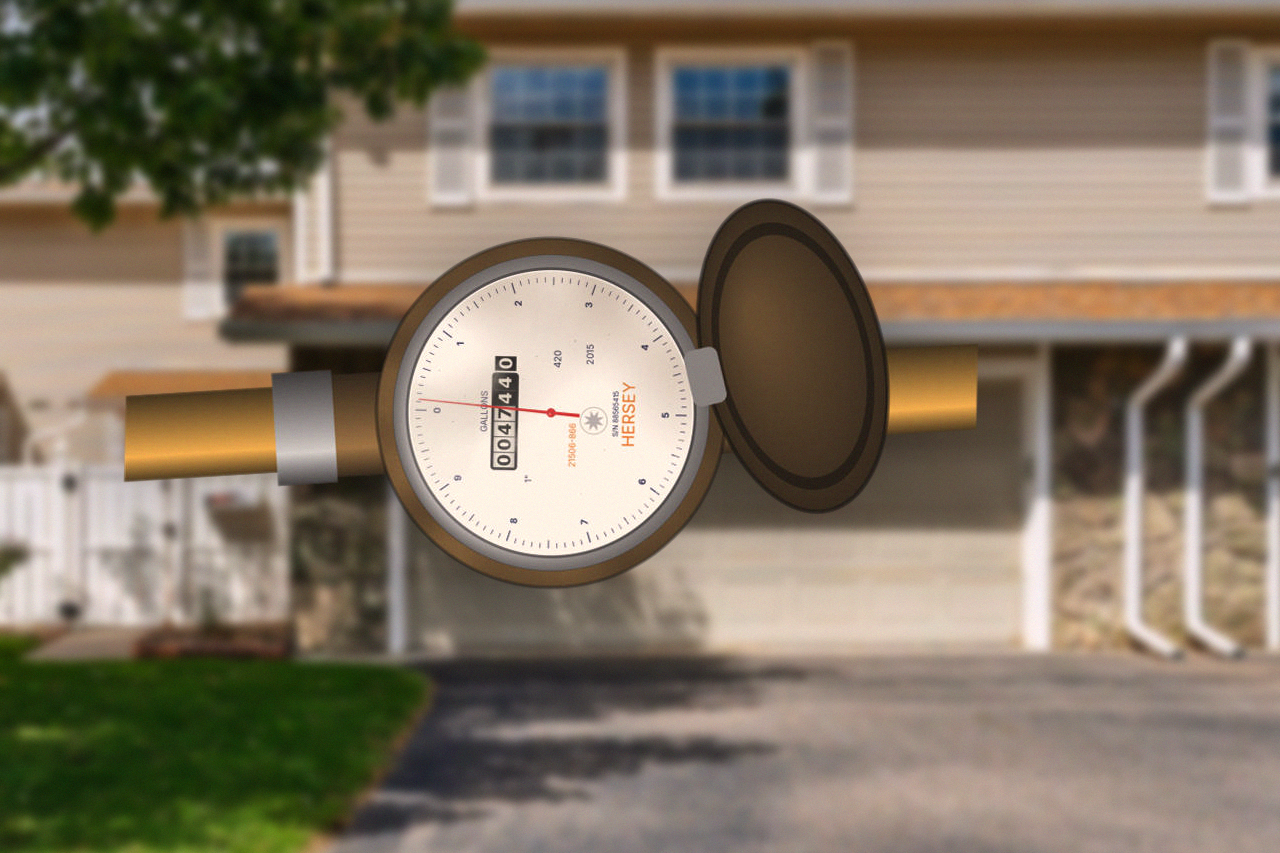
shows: 47440.1 gal
